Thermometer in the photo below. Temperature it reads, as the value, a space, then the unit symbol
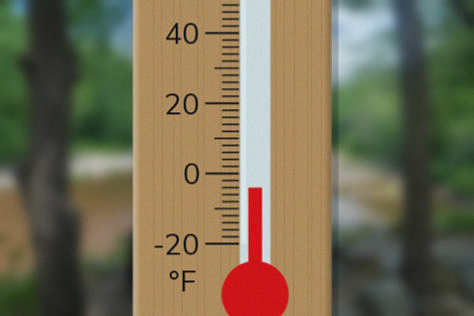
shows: -4 °F
